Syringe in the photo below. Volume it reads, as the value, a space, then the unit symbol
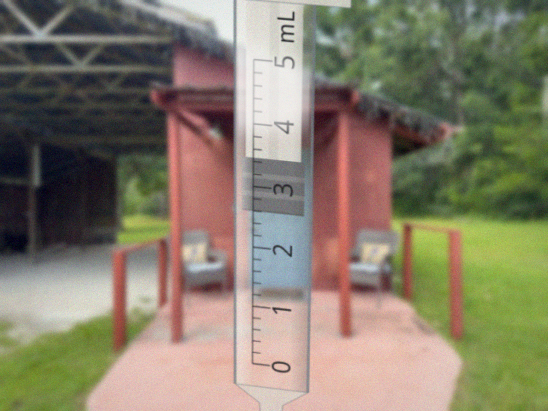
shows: 2.6 mL
